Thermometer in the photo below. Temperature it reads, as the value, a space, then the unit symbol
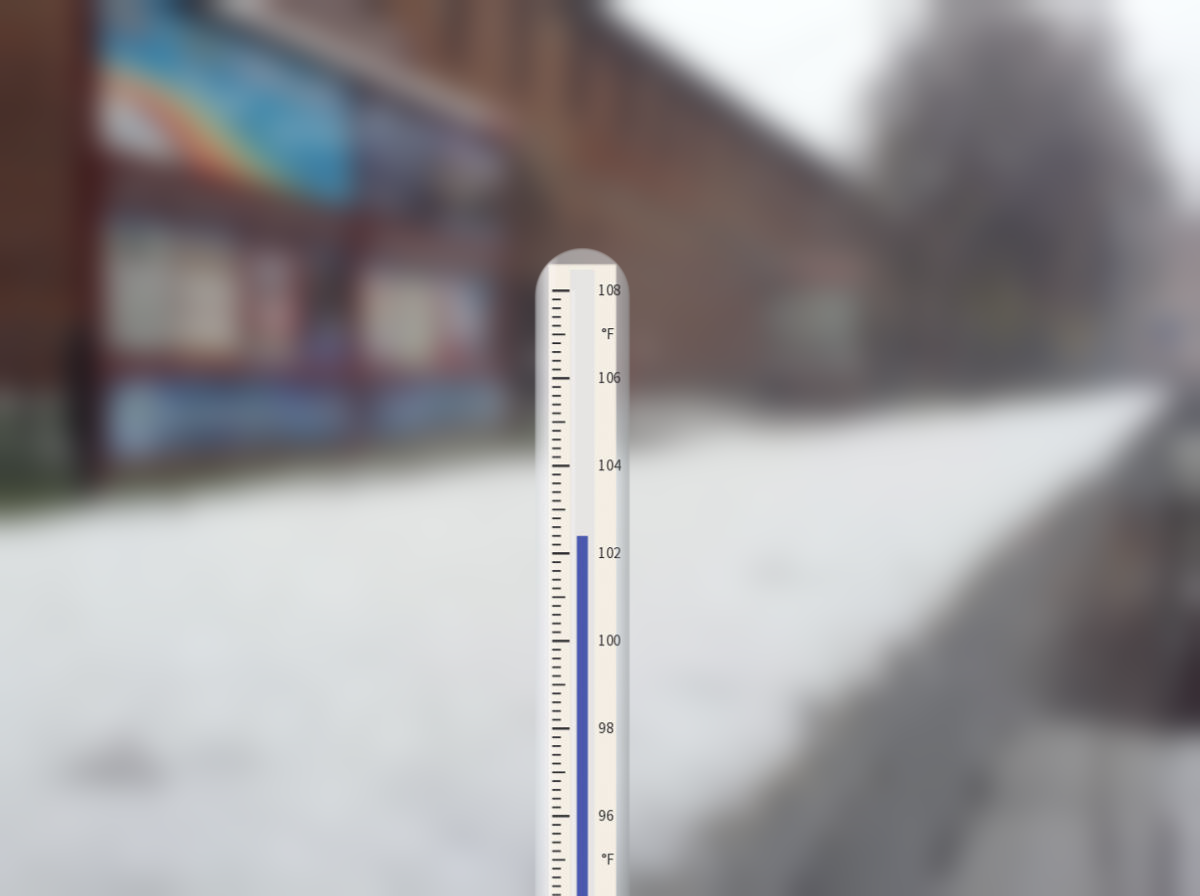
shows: 102.4 °F
